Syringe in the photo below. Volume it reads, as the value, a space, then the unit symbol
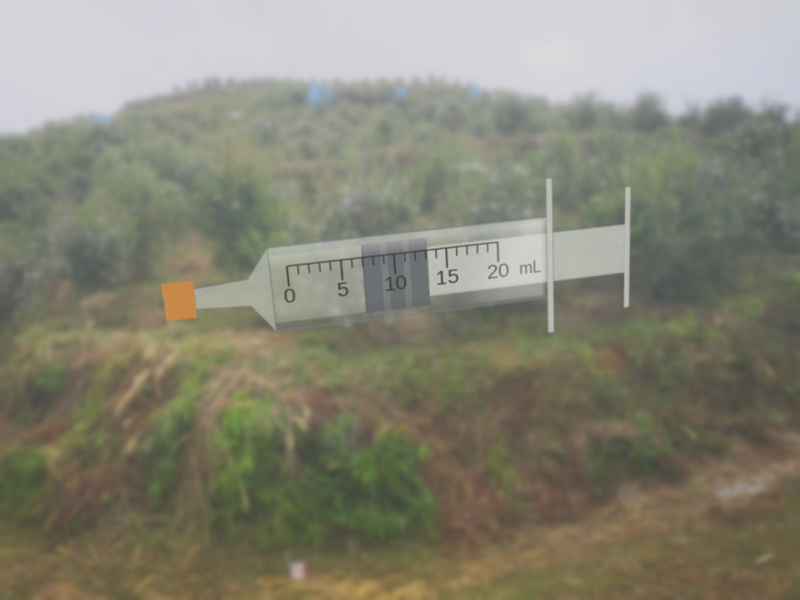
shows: 7 mL
